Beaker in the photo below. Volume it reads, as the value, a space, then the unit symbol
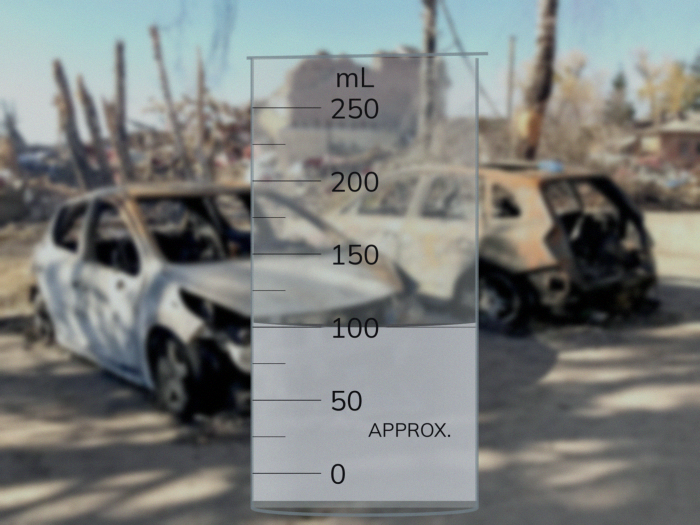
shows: 100 mL
